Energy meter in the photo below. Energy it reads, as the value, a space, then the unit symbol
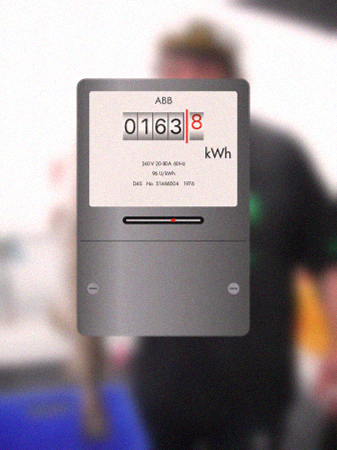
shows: 163.8 kWh
